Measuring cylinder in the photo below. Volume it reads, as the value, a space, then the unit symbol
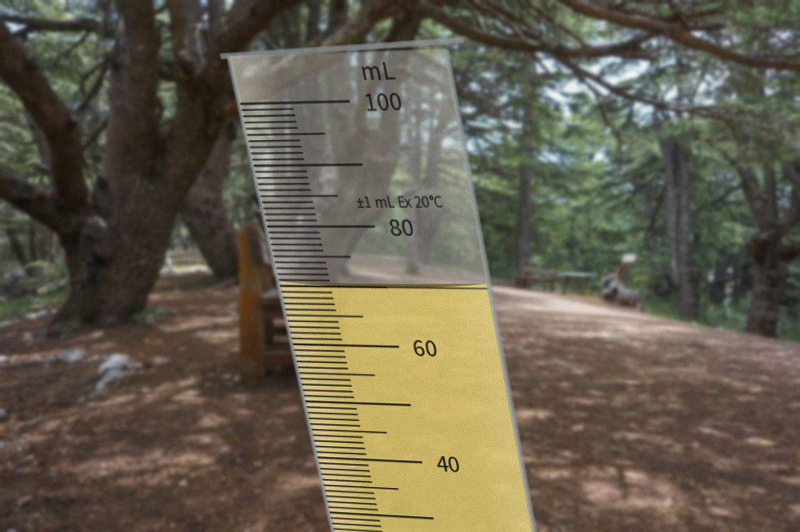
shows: 70 mL
